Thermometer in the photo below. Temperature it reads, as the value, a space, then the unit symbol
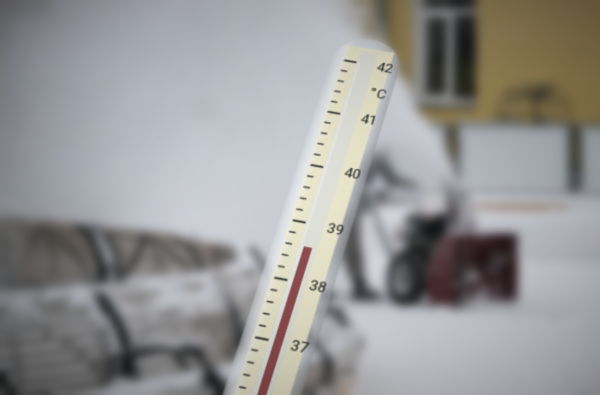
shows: 38.6 °C
